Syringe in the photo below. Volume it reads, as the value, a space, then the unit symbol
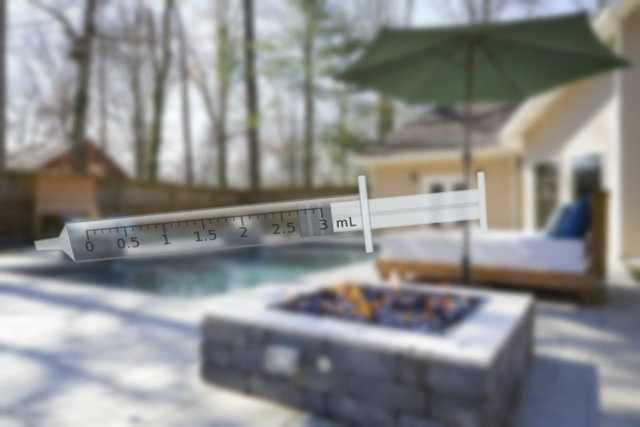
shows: 2.7 mL
